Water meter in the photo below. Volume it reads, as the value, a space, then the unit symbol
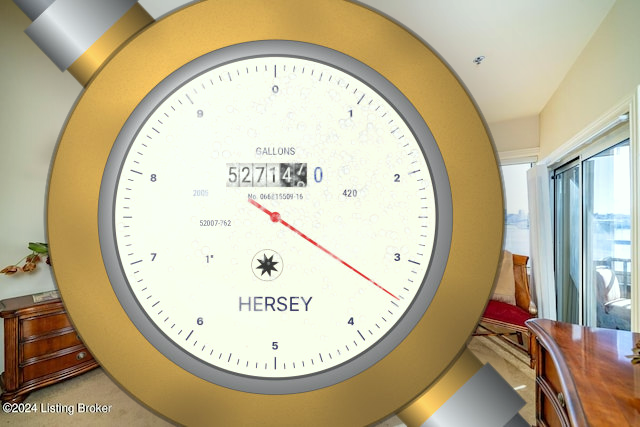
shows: 5271473.4 gal
